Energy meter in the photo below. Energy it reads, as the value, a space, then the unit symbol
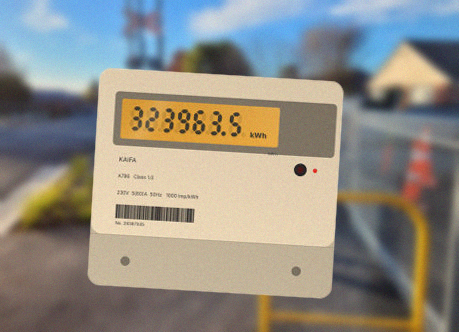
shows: 323963.5 kWh
